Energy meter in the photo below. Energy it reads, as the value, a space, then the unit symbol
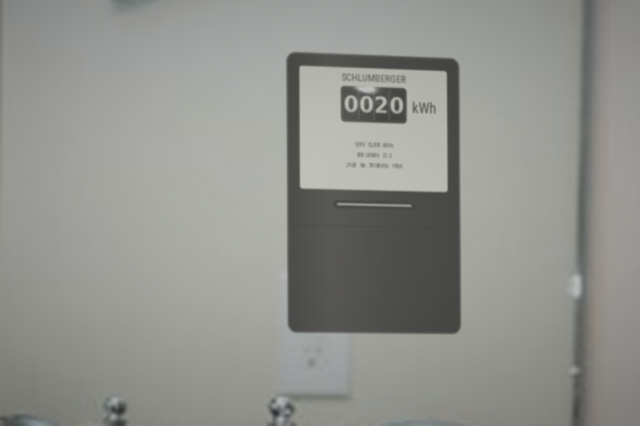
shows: 20 kWh
